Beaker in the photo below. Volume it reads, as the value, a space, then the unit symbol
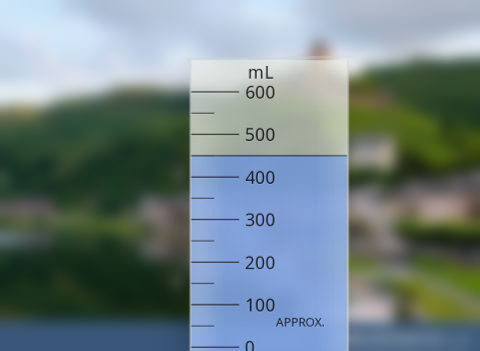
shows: 450 mL
